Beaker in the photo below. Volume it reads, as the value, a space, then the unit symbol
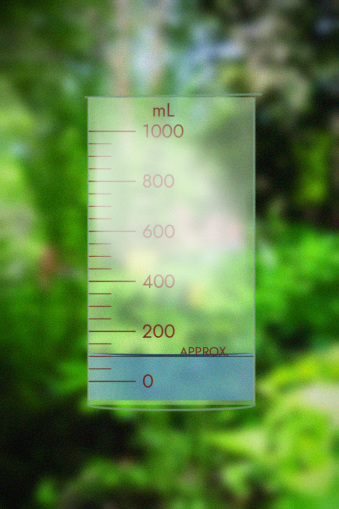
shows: 100 mL
